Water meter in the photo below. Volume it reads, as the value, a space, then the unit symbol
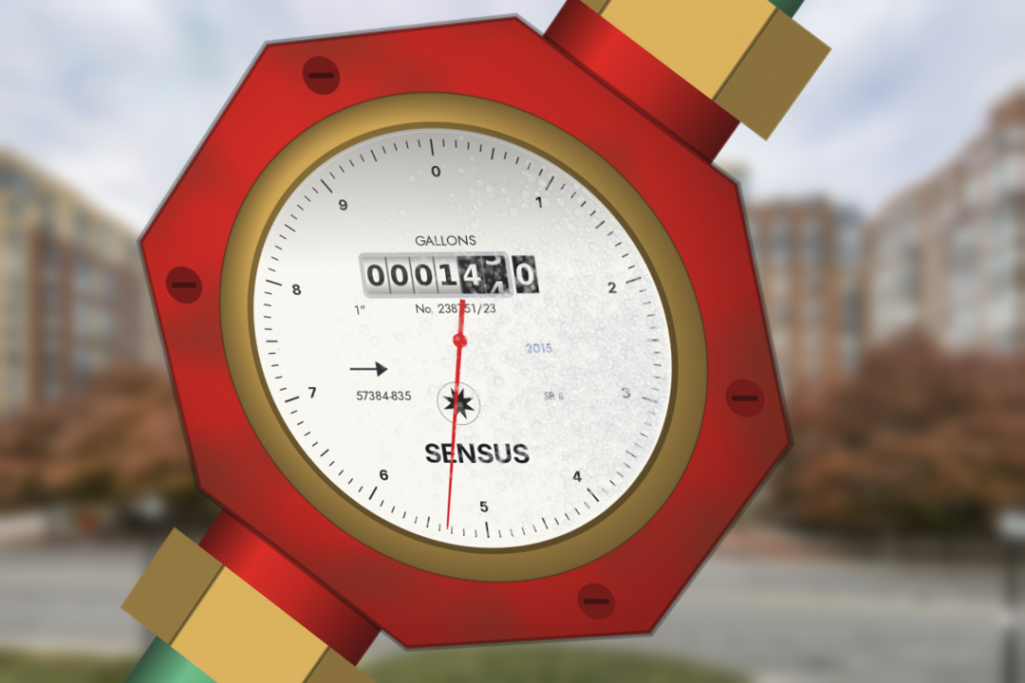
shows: 1435.3 gal
